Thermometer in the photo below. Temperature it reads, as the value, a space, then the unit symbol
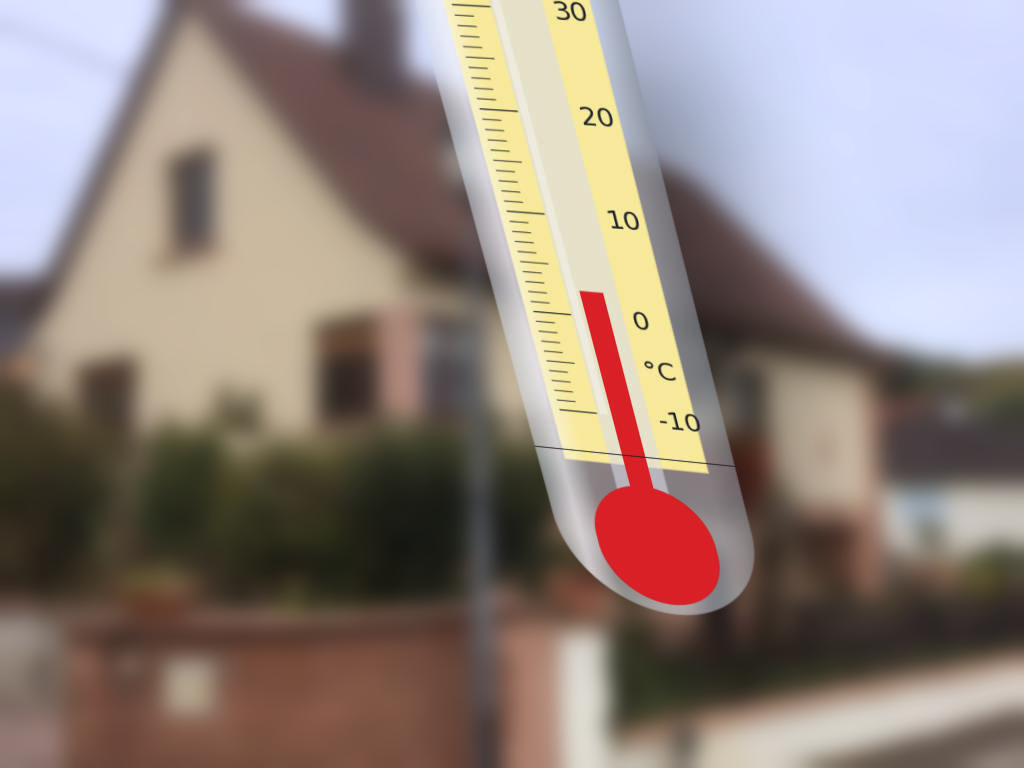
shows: 2.5 °C
